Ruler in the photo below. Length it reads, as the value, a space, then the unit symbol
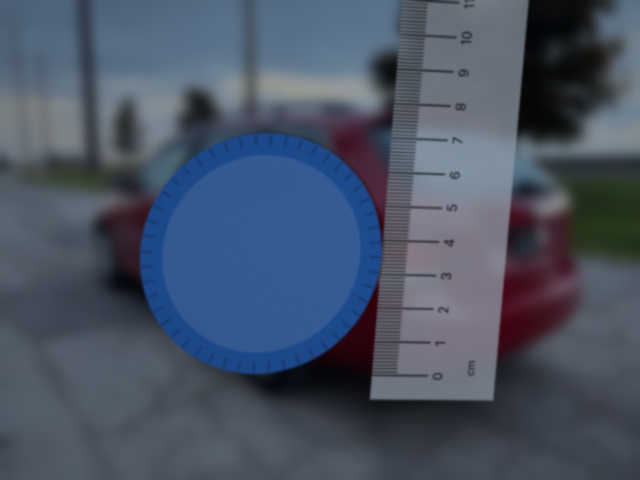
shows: 7 cm
